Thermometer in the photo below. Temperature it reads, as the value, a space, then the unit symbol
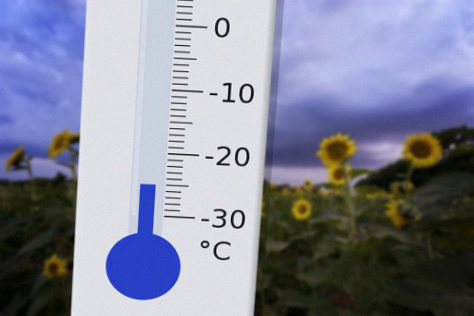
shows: -25 °C
